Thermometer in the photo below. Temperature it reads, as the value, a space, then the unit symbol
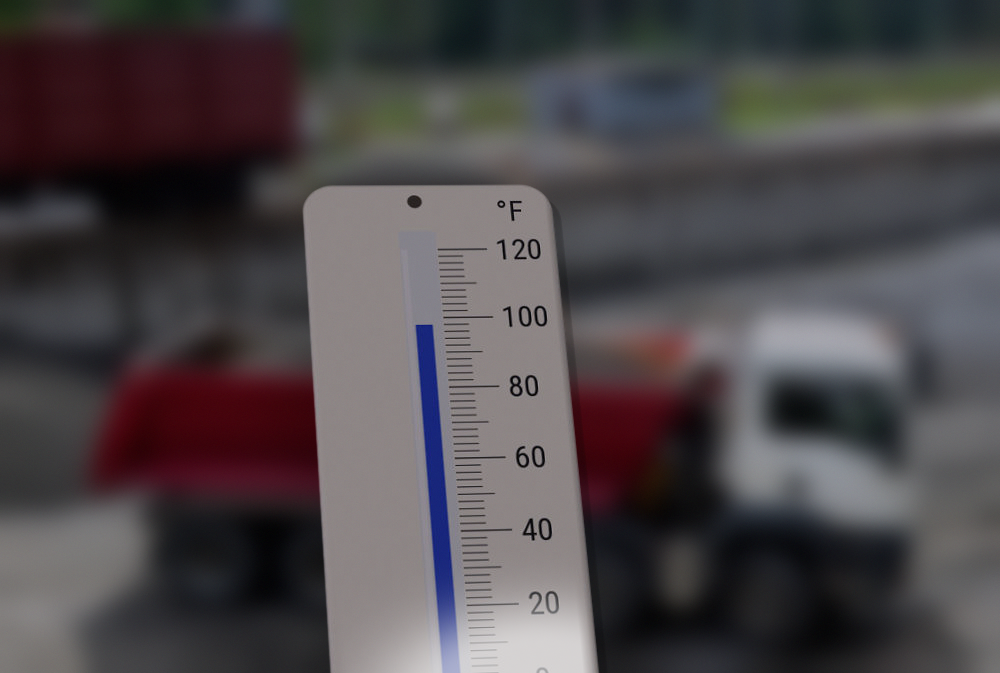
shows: 98 °F
